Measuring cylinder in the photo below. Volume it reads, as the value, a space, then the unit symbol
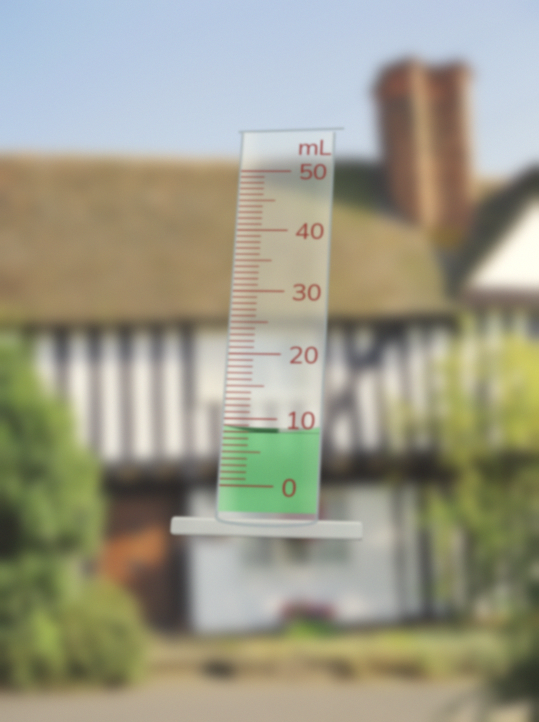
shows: 8 mL
